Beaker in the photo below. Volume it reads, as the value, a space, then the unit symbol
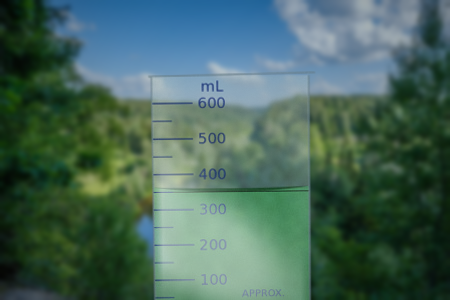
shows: 350 mL
